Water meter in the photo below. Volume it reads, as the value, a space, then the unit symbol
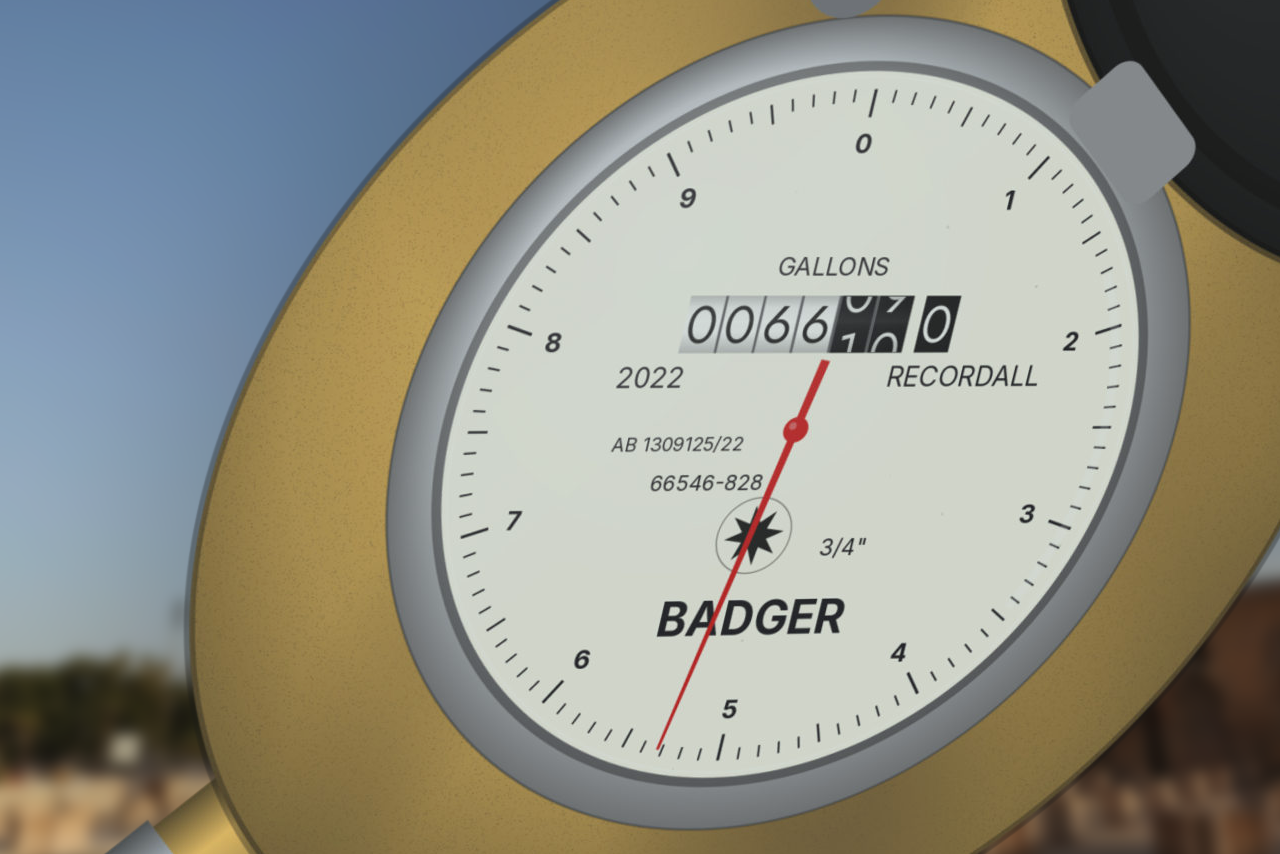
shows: 66095.3 gal
